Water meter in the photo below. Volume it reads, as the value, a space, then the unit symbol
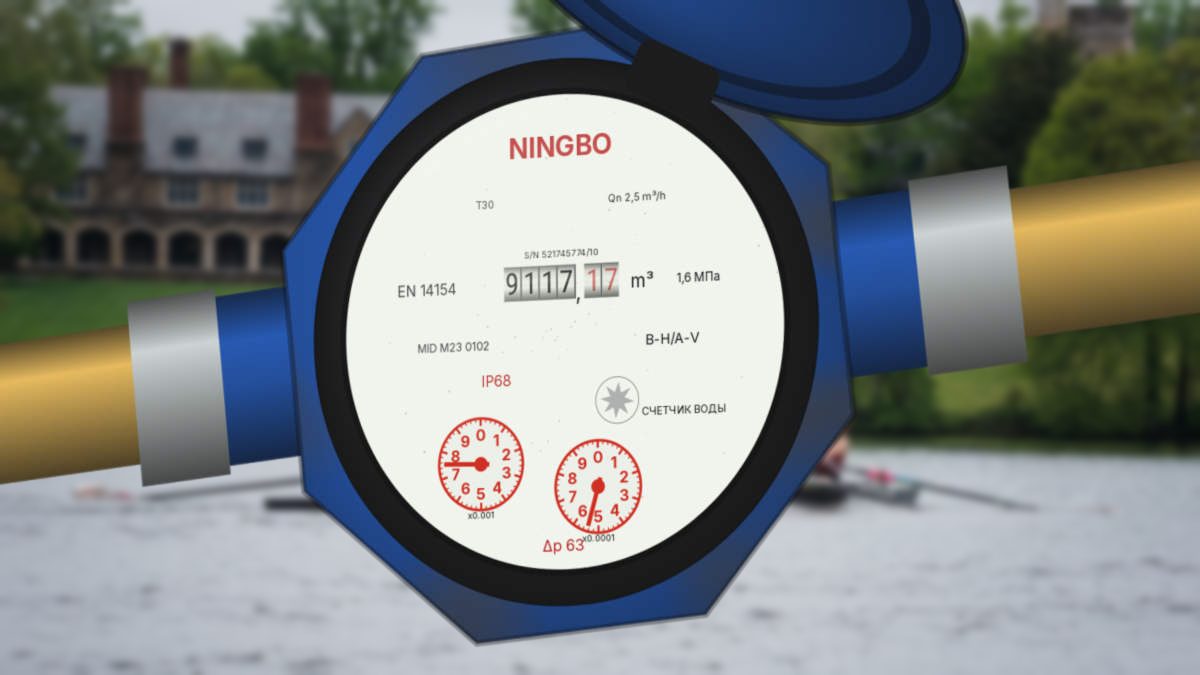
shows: 9117.1775 m³
